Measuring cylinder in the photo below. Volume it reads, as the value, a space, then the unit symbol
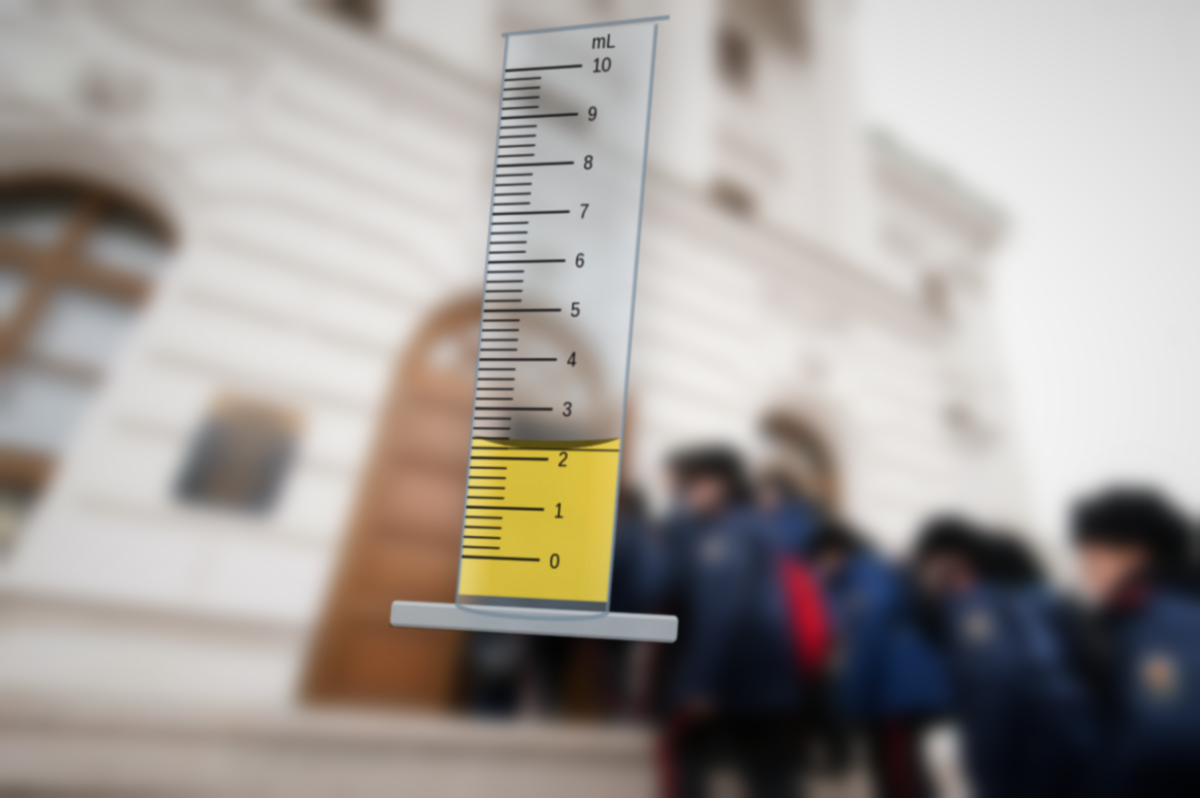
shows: 2.2 mL
